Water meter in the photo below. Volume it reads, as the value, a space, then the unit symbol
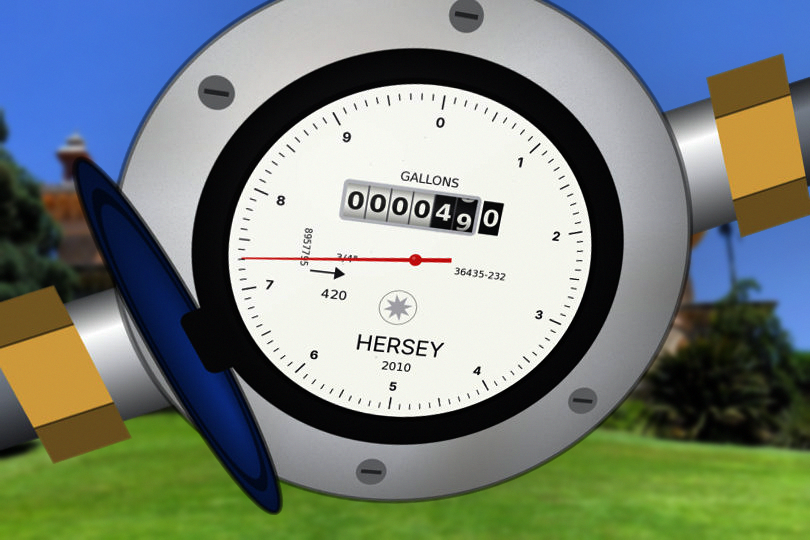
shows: 487.3 gal
